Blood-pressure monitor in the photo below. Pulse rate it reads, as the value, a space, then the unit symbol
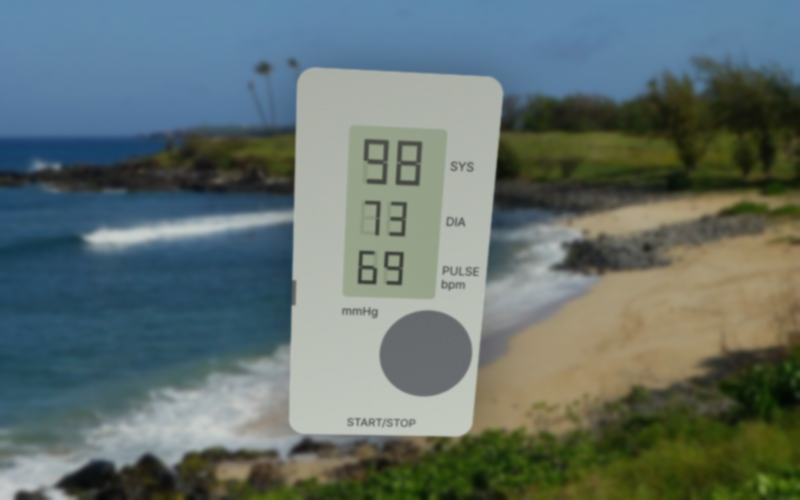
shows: 69 bpm
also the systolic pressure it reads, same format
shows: 98 mmHg
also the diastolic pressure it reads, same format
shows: 73 mmHg
